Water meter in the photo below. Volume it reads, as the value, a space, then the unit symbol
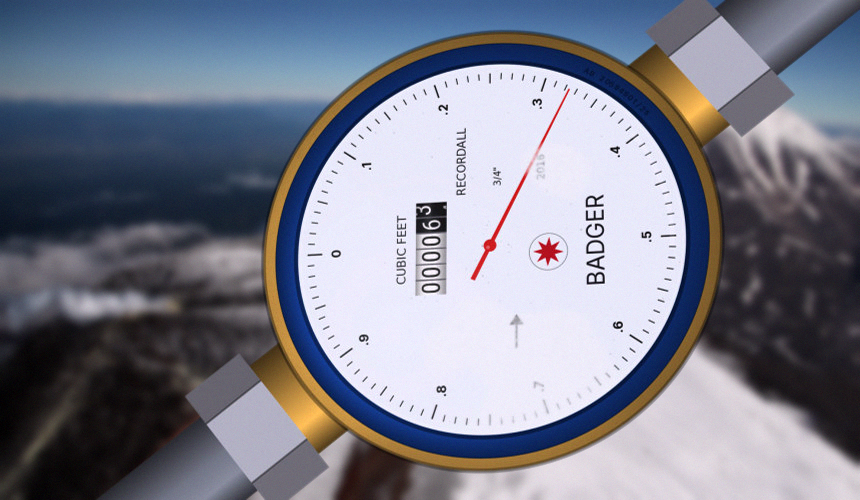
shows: 63.32 ft³
